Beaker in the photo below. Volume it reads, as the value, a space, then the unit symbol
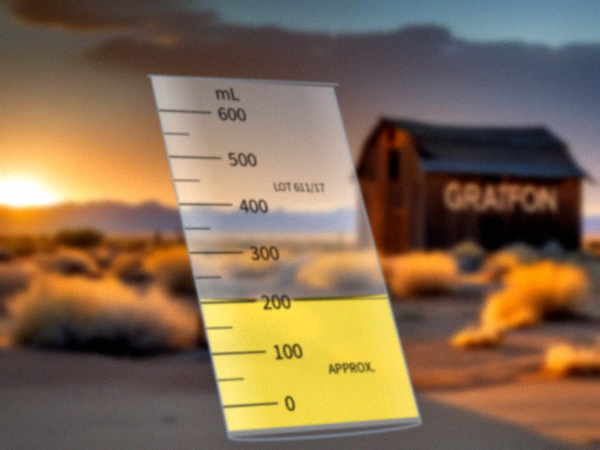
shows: 200 mL
